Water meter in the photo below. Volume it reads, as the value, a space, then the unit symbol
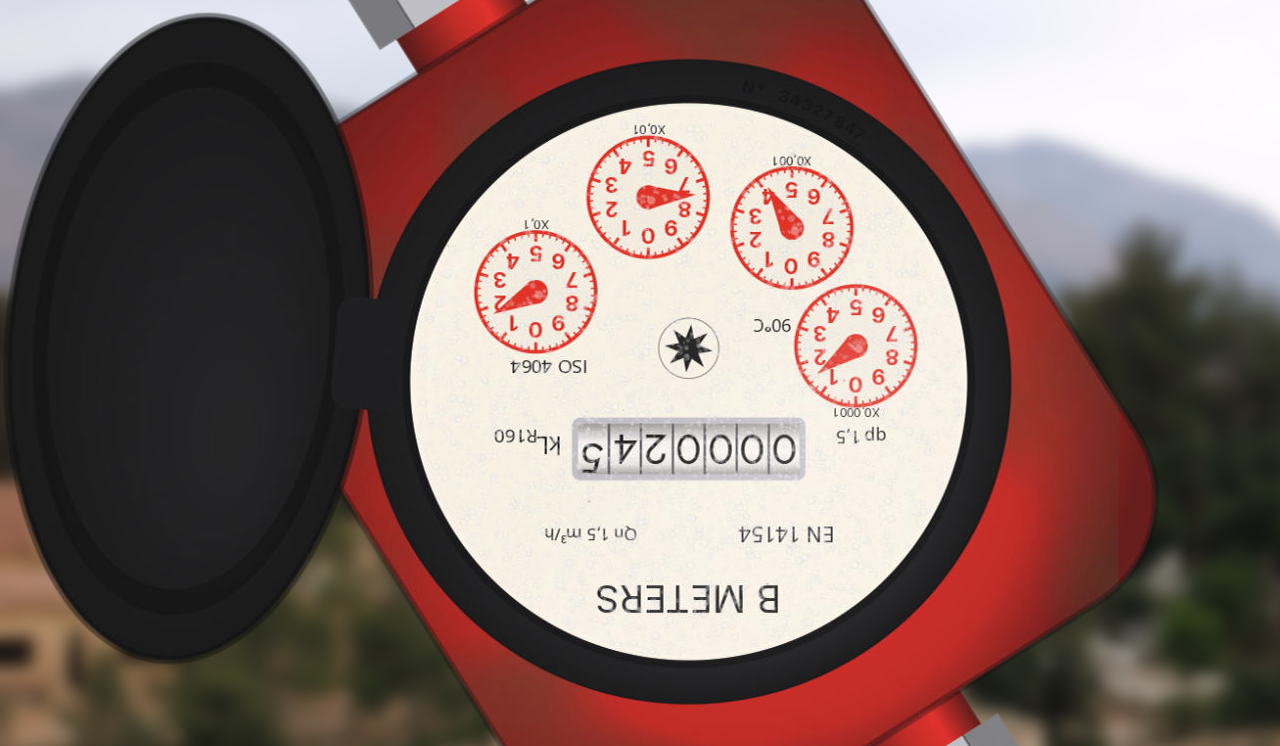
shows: 245.1741 kL
